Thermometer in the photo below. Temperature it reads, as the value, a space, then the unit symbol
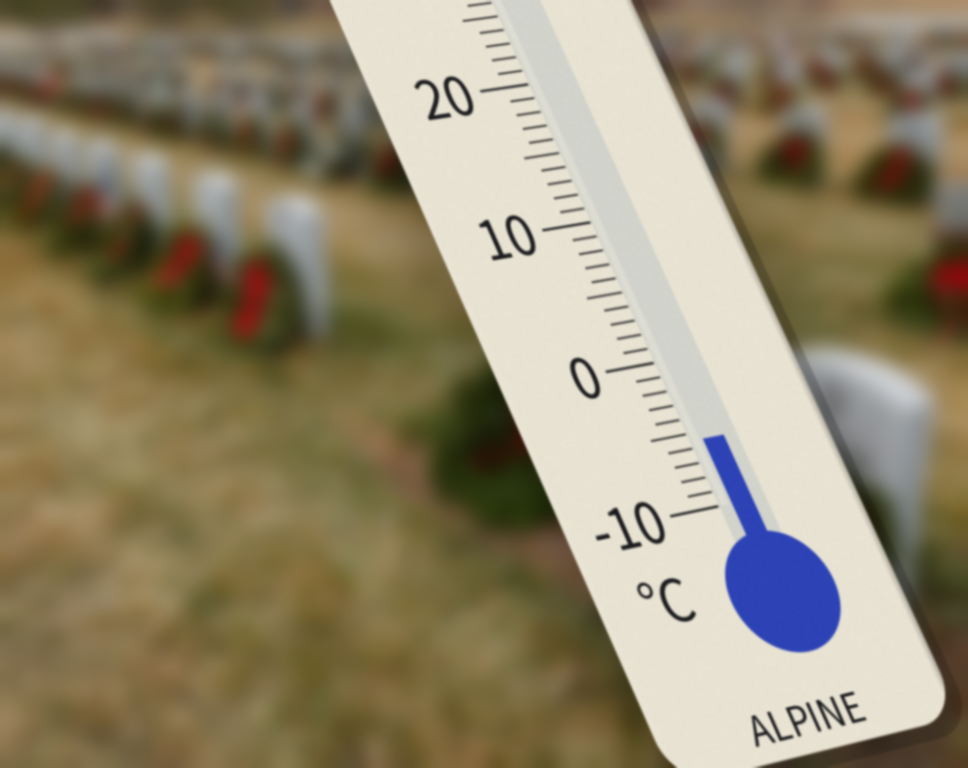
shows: -5.5 °C
